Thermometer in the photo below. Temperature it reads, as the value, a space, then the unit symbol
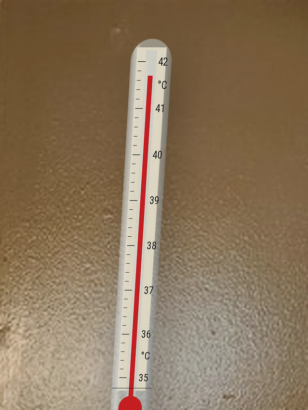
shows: 41.7 °C
